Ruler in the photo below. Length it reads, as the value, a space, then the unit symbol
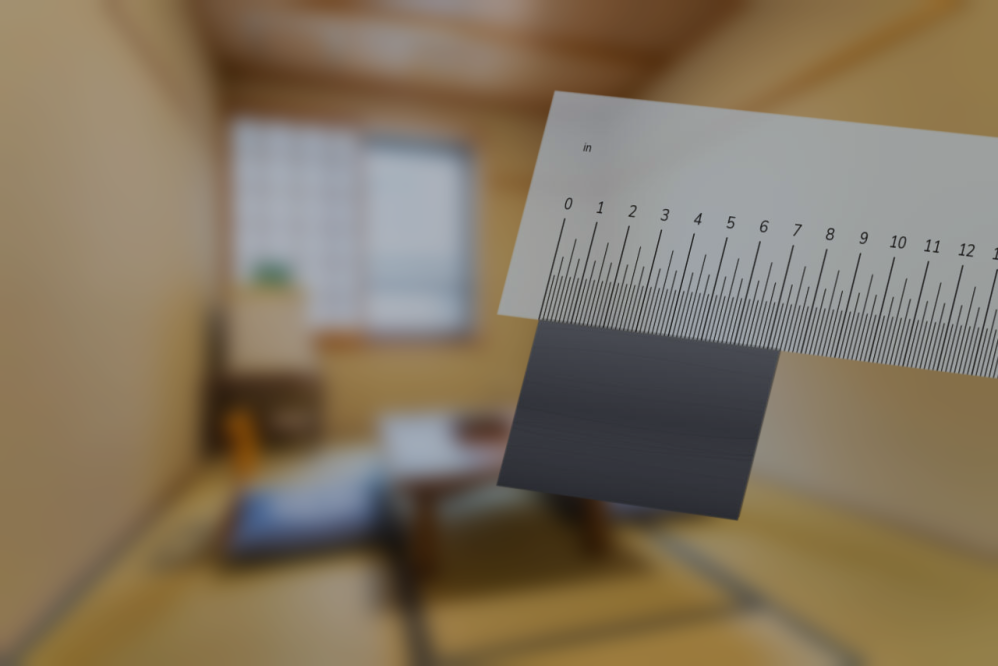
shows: 7.375 in
